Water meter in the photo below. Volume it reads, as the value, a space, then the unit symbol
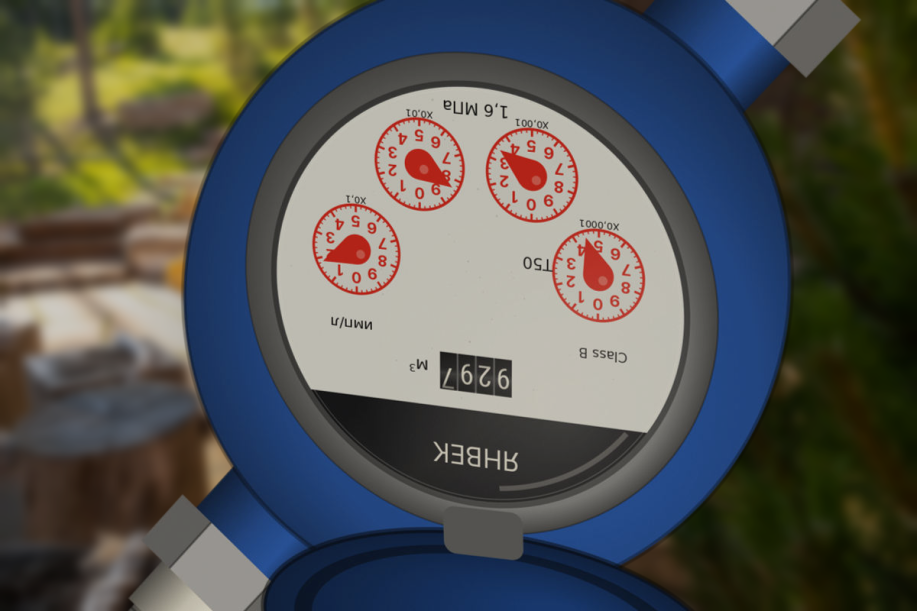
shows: 9297.1834 m³
